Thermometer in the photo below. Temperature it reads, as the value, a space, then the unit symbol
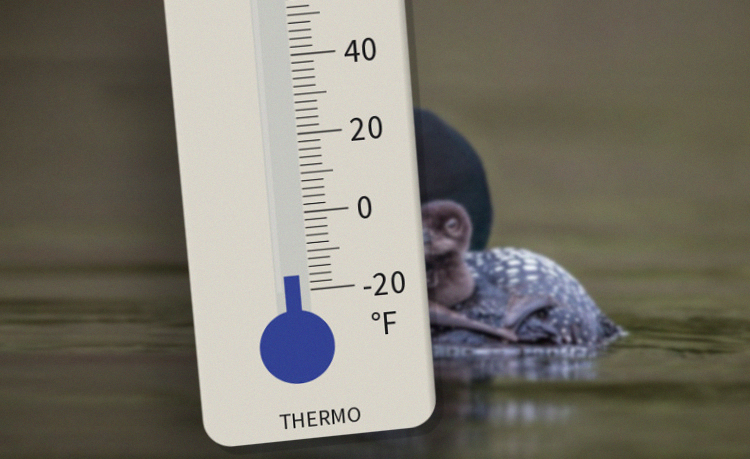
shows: -16 °F
